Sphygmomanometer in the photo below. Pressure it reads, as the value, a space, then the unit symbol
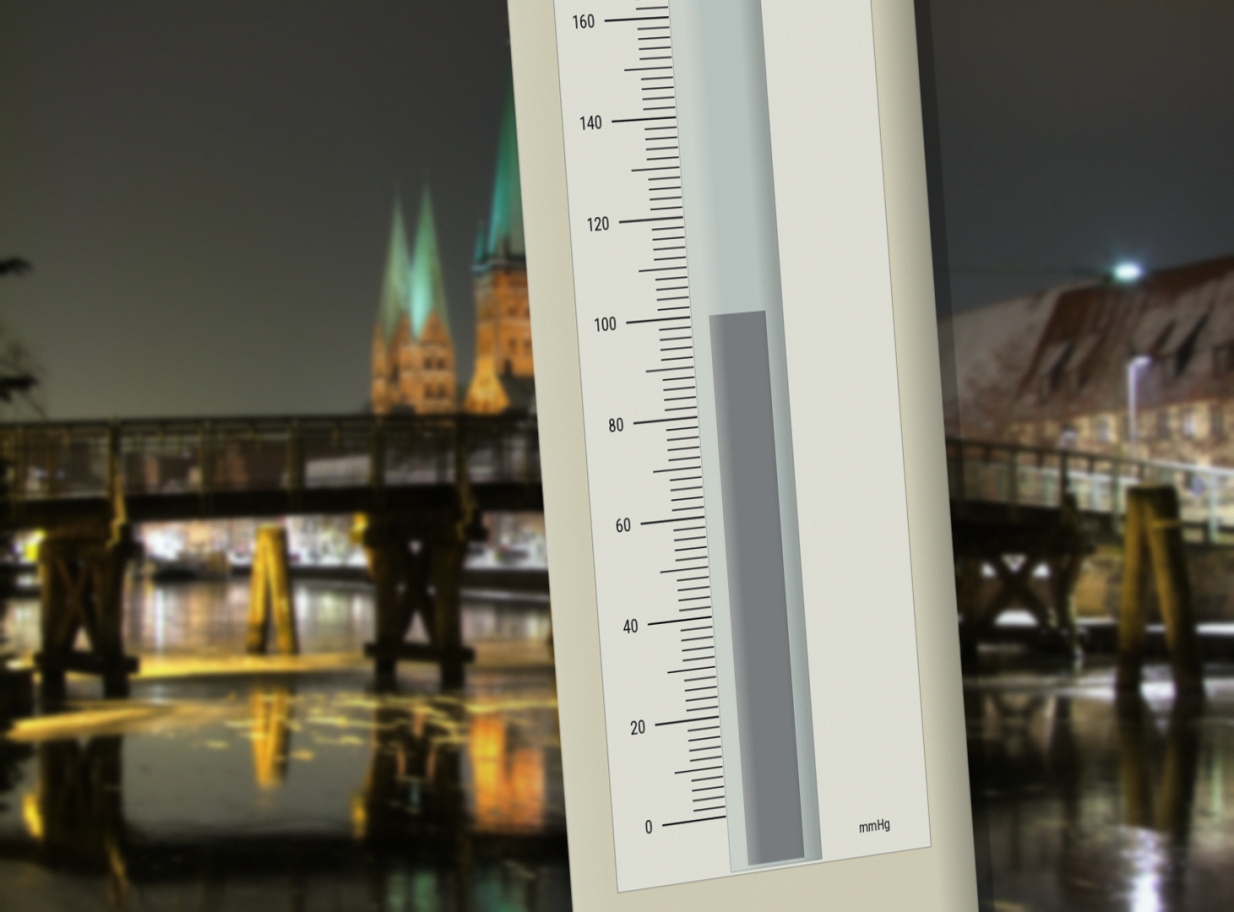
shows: 100 mmHg
